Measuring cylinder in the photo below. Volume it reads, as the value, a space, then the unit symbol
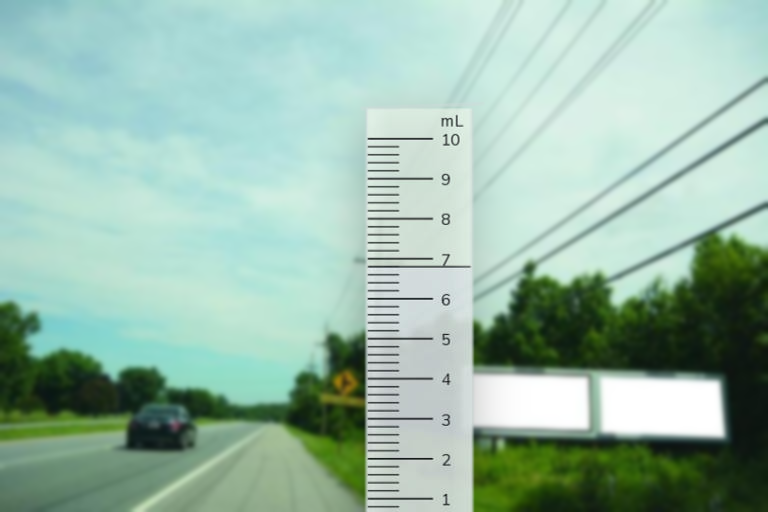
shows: 6.8 mL
